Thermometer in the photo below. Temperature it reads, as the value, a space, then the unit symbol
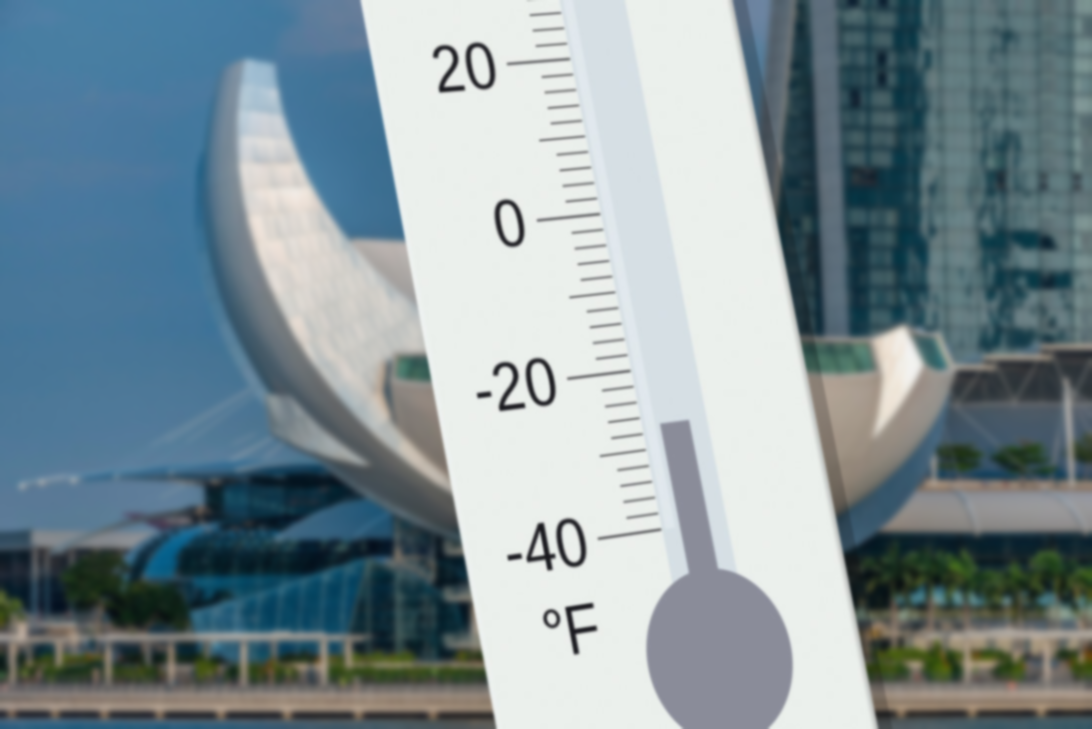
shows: -27 °F
